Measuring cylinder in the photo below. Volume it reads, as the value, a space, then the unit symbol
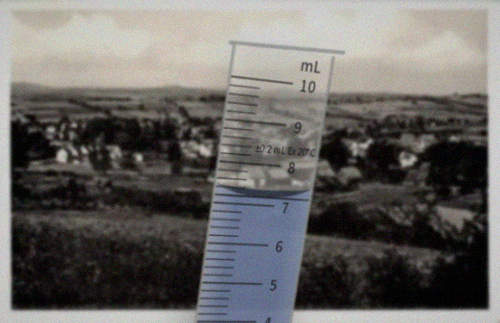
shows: 7.2 mL
